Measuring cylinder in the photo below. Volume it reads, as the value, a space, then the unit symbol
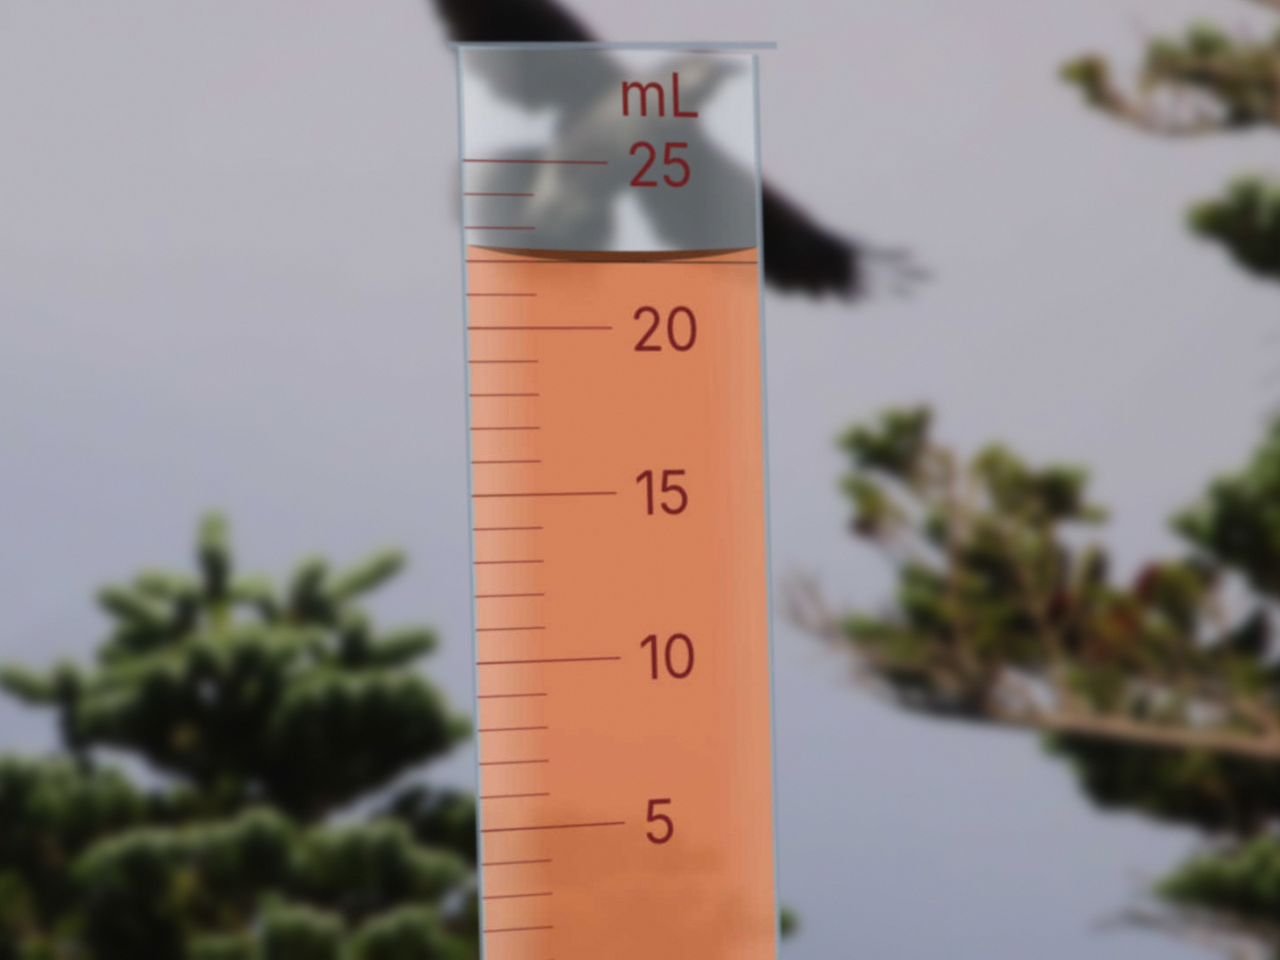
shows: 22 mL
